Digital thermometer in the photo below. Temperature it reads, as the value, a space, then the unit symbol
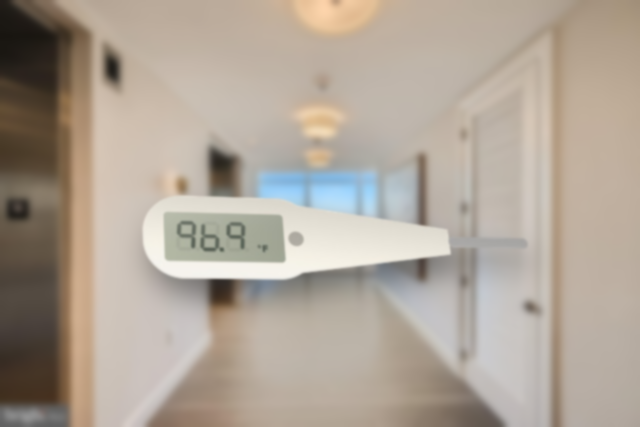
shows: 96.9 °F
